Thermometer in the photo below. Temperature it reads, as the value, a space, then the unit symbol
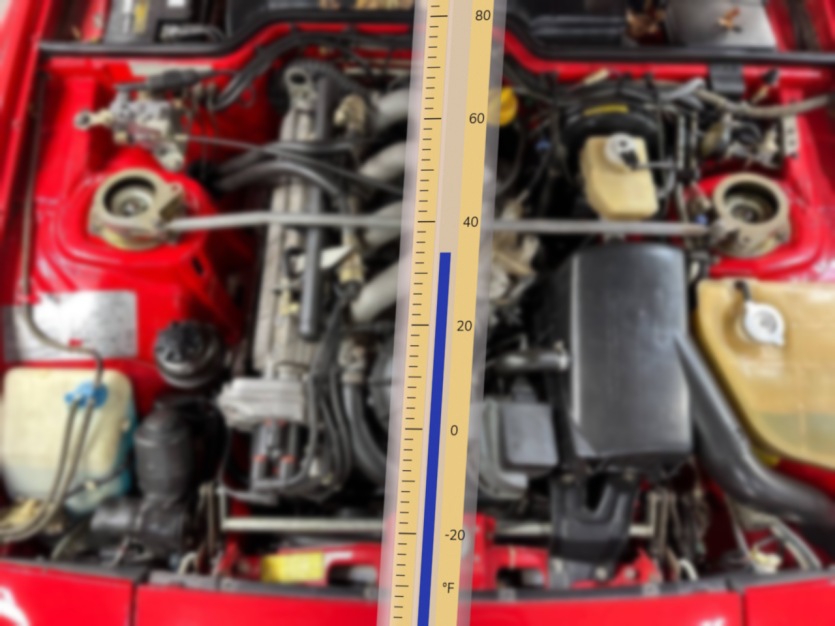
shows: 34 °F
